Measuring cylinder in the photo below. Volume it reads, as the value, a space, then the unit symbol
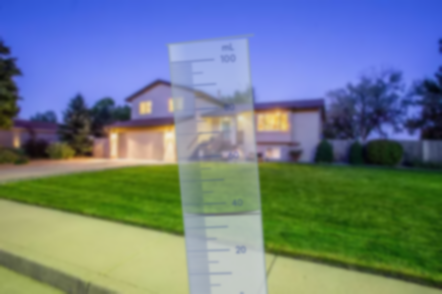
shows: 35 mL
